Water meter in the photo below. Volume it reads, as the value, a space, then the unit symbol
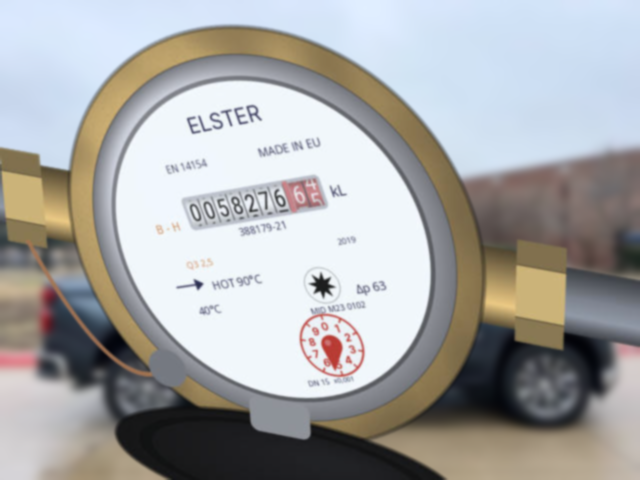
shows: 58276.645 kL
